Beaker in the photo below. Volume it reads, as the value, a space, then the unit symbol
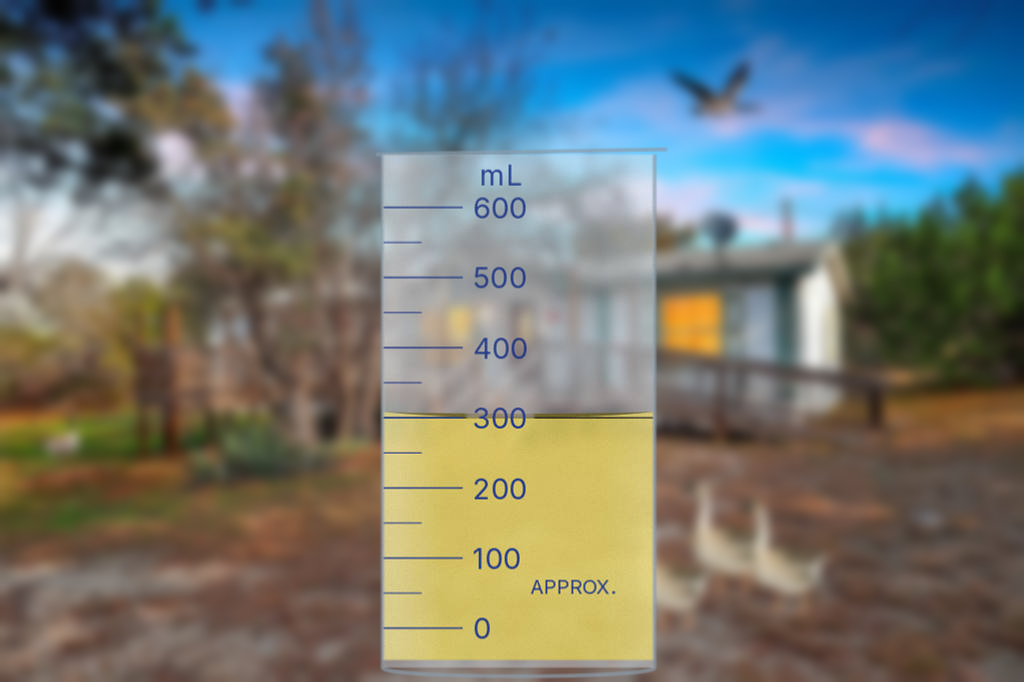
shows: 300 mL
